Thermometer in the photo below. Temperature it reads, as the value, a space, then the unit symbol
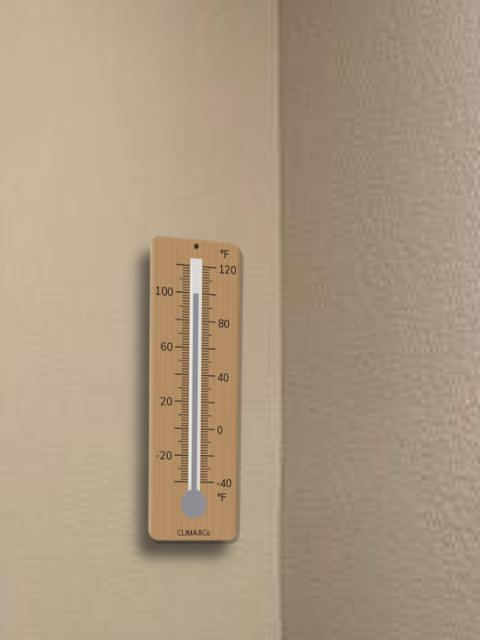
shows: 100 °F
